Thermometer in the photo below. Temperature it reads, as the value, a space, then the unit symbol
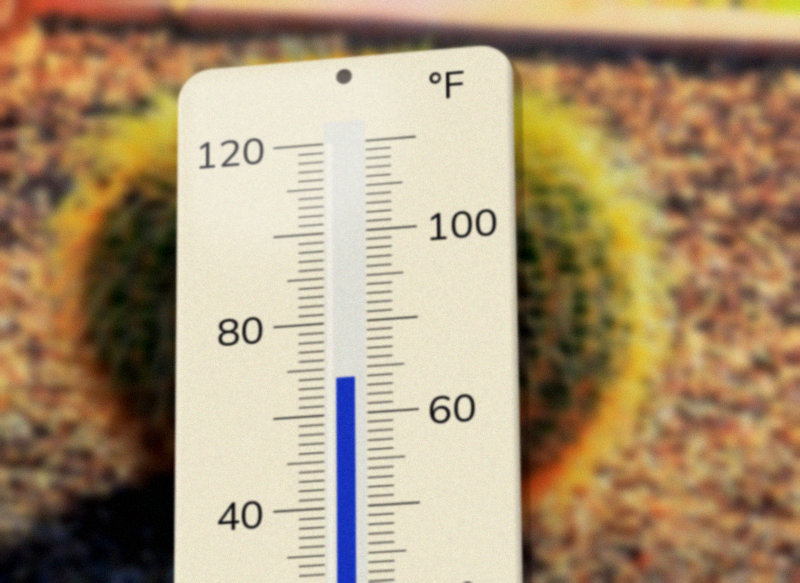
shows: 68 °F
